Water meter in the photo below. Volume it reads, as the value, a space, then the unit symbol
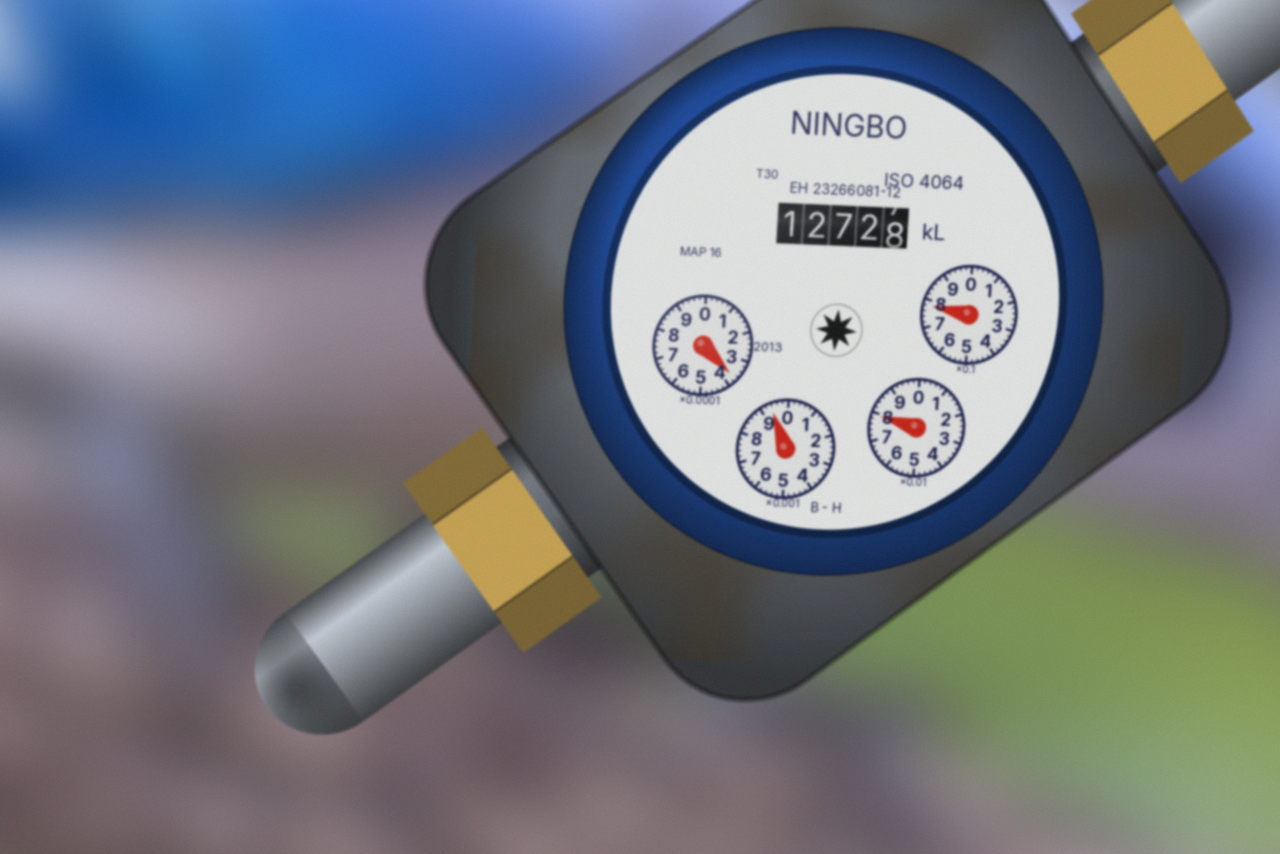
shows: 12727.7793 kL
